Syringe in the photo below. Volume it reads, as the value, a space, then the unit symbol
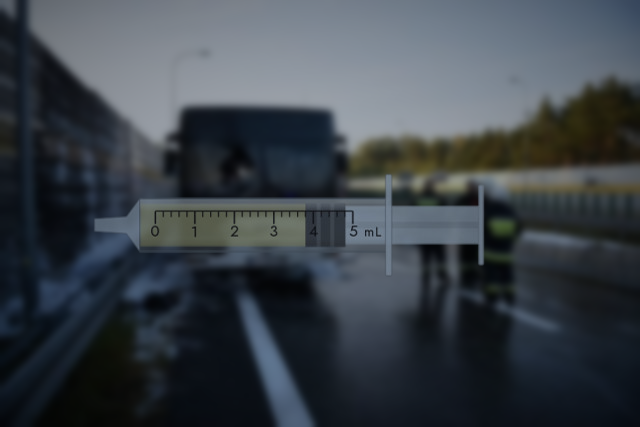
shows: 3.8 mL
